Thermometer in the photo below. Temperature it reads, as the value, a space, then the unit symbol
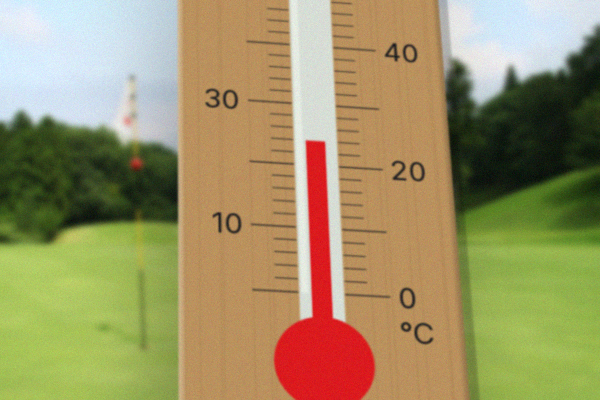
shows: 24 °C
